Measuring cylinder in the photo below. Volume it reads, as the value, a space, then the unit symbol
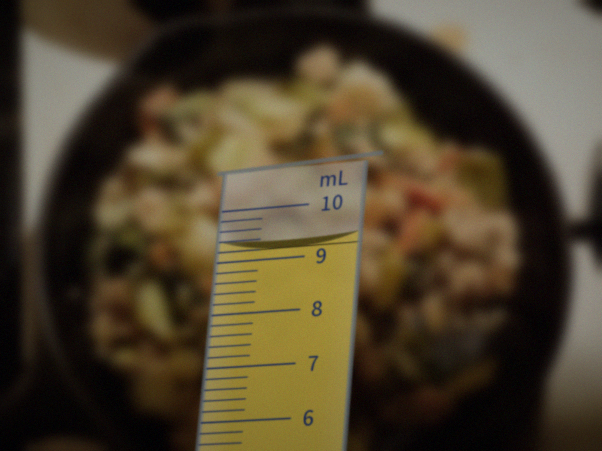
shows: 9.2 mL
